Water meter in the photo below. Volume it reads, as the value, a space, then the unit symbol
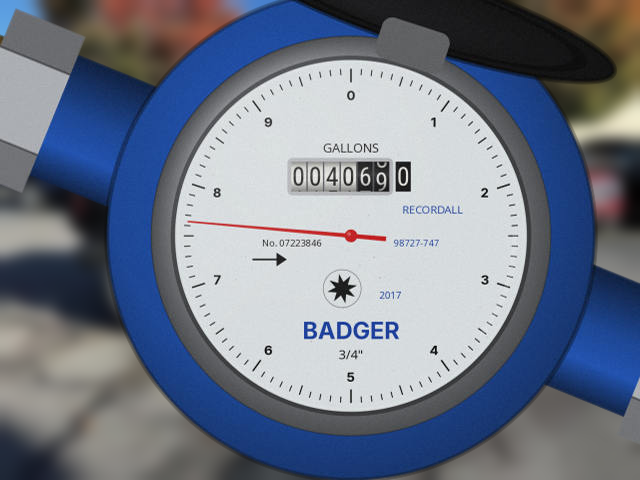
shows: 40687.6 gal
